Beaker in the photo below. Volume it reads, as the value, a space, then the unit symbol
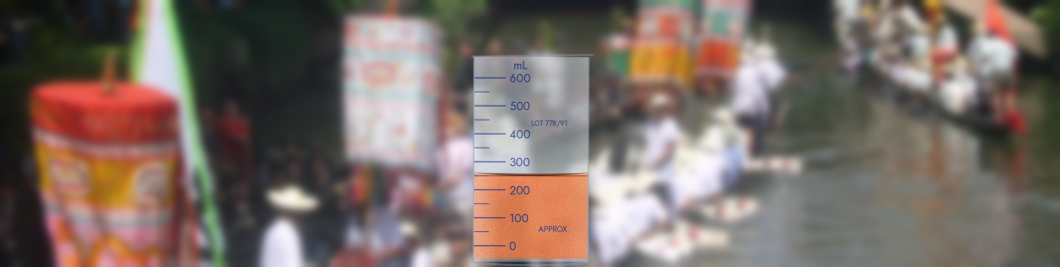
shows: 250 mL
